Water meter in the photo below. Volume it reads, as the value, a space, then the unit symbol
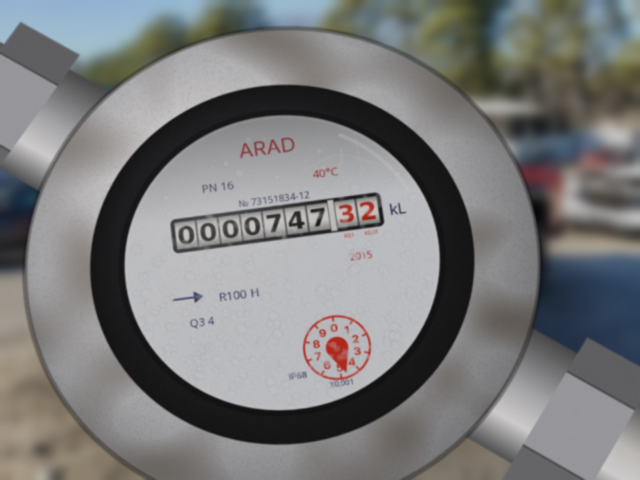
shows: 747.324 kL
